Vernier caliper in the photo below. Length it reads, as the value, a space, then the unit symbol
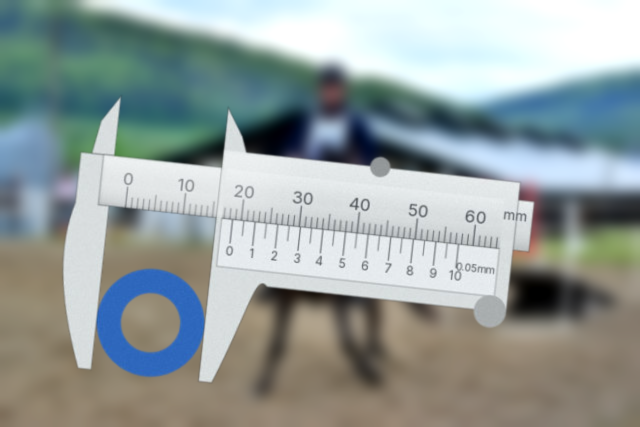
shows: 18.5 mm
